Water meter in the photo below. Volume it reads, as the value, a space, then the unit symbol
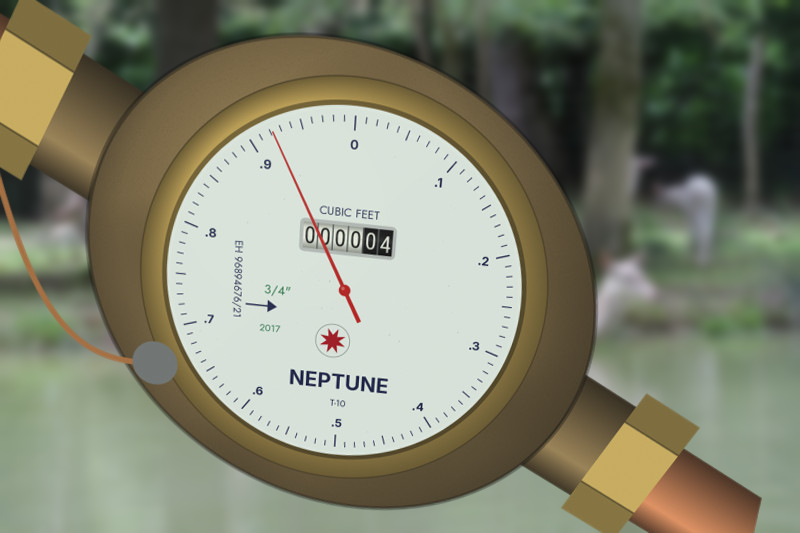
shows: 3.92 ft³
